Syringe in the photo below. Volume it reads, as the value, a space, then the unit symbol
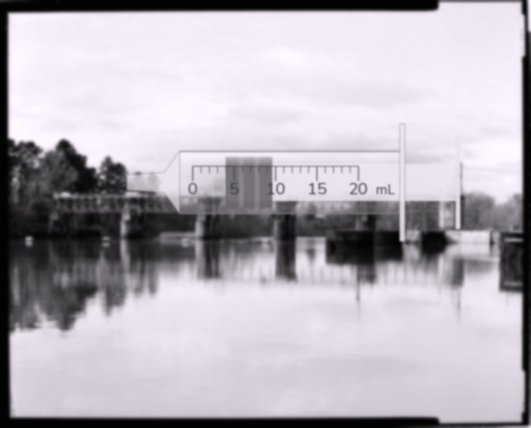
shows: 4 mL
